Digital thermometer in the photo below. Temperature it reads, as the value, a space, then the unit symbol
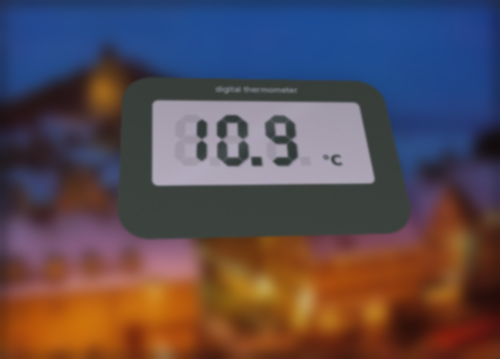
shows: 10.9 °C
